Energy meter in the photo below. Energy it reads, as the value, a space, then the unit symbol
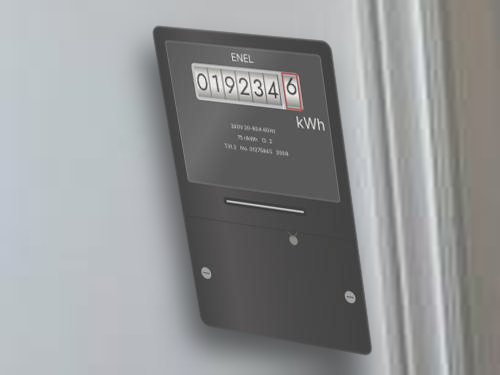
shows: 19234.6 kWh
